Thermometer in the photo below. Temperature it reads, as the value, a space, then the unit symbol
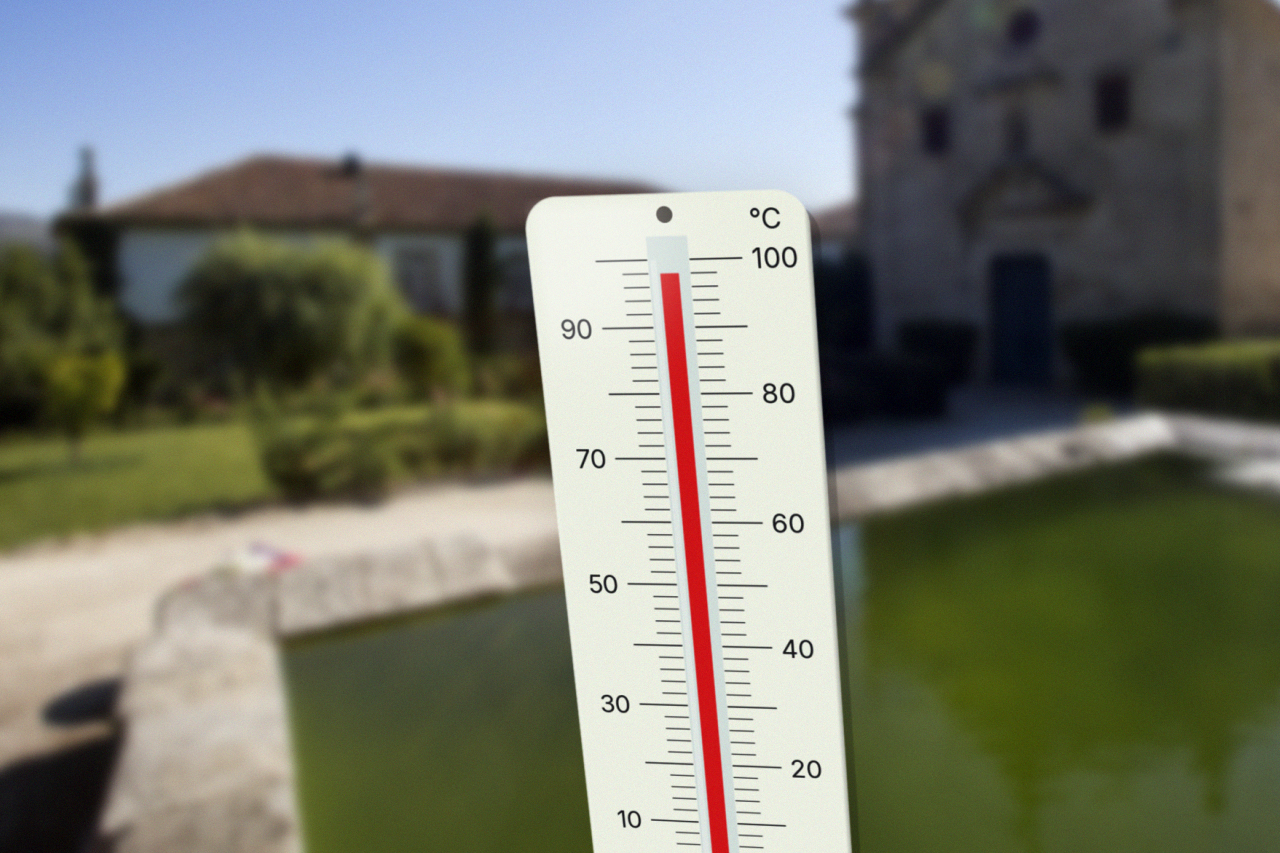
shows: 98 °C
